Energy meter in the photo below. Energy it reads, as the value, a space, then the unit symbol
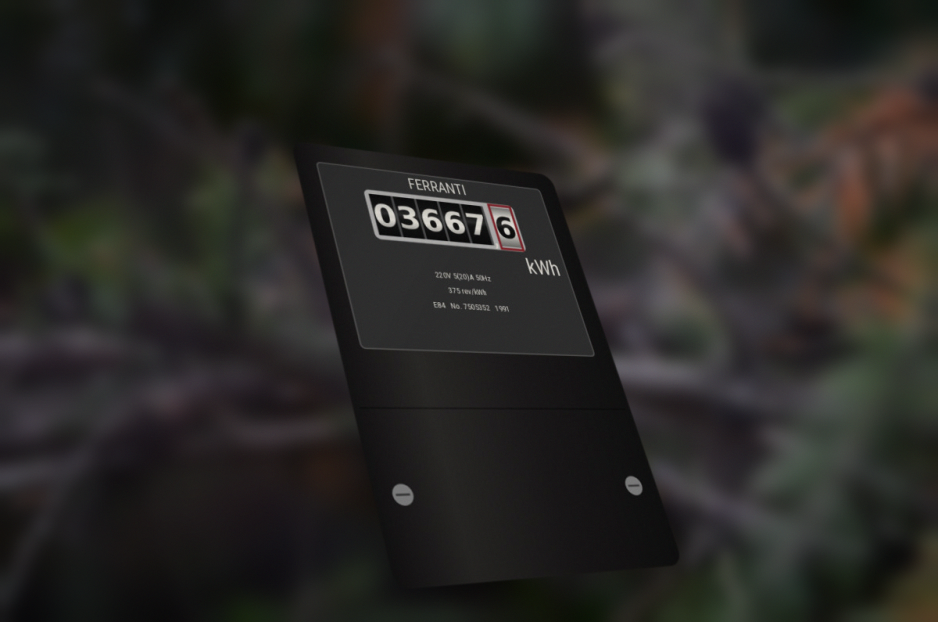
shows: 3667.6 kWh
